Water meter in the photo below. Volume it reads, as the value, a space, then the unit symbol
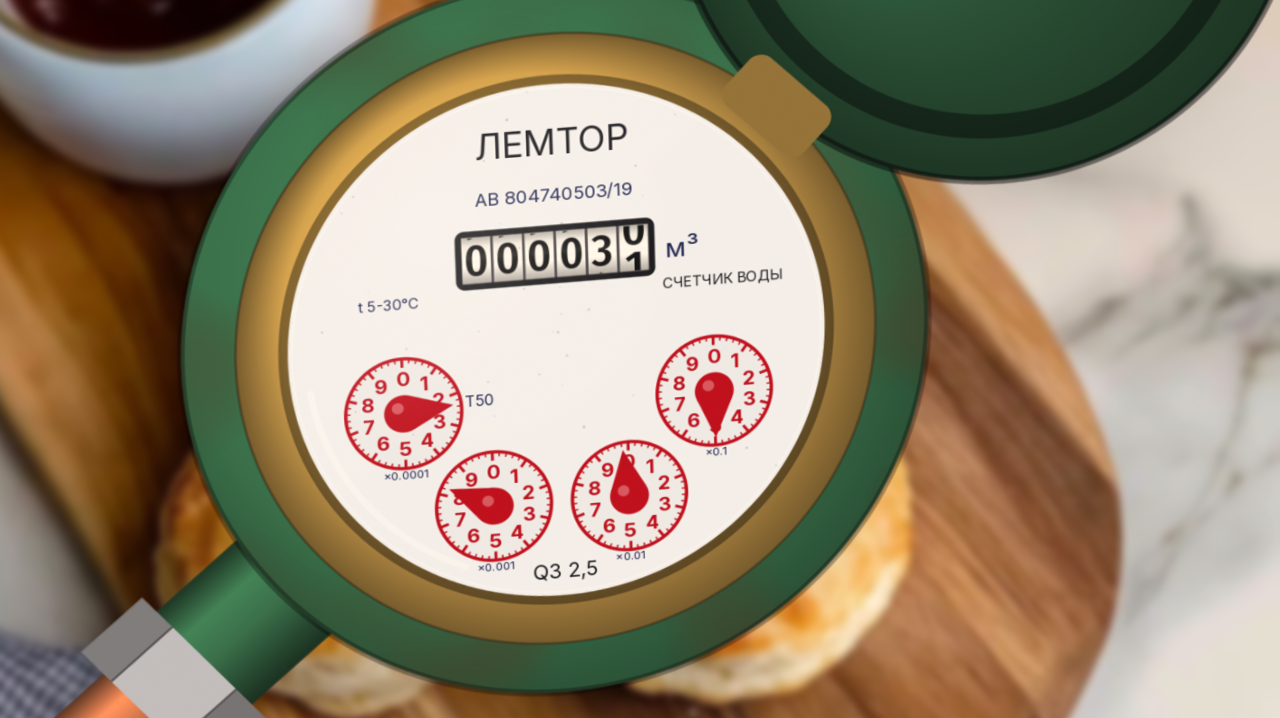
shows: 30.4982 m³
